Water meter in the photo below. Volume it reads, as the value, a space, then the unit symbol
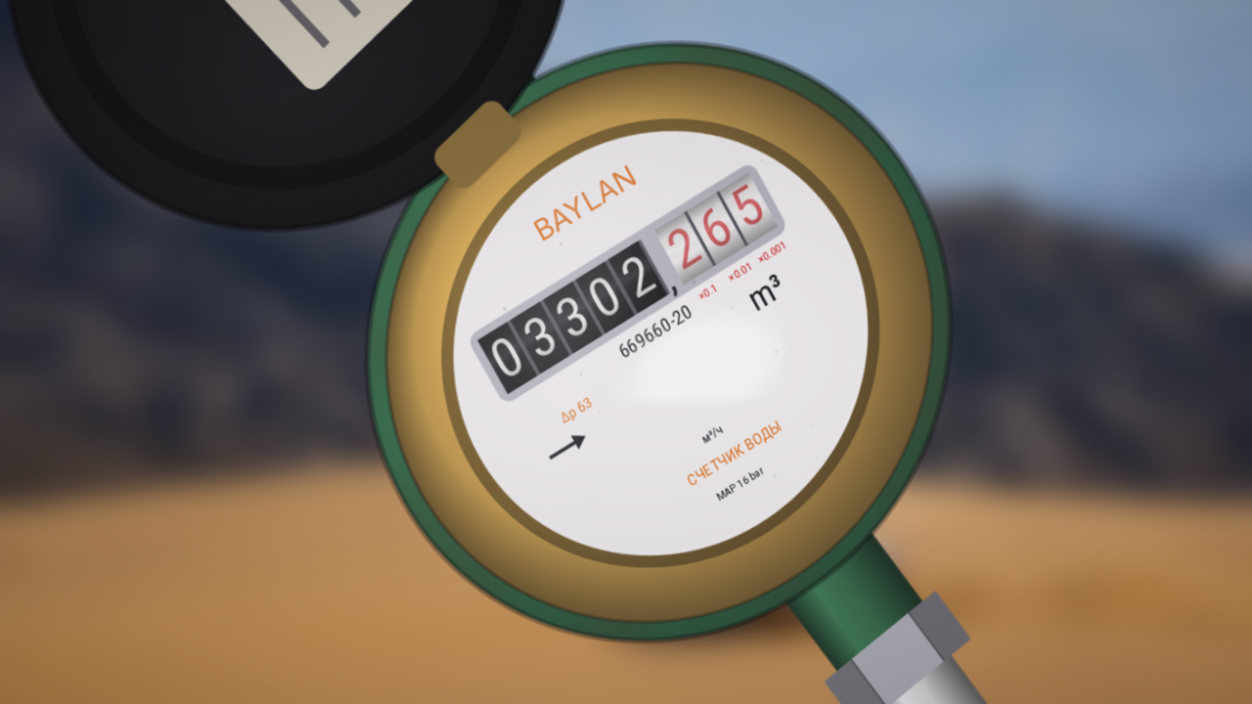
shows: 3302.265 m³
